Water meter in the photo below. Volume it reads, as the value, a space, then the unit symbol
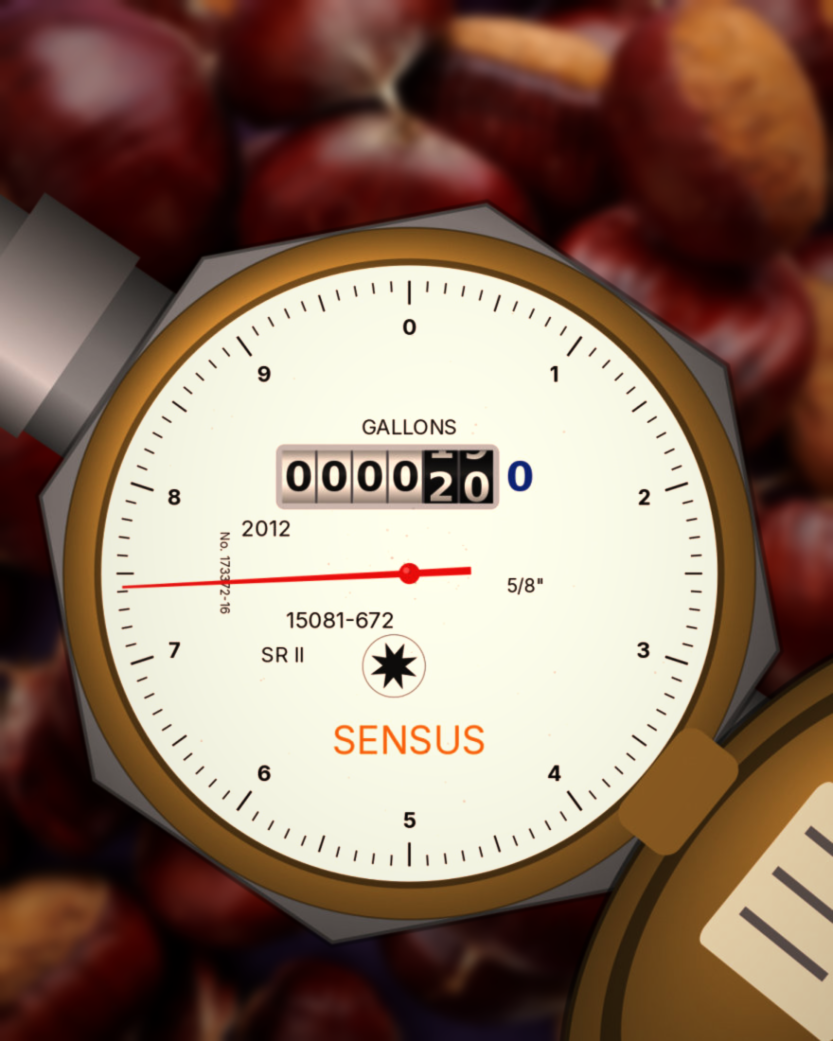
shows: 197.4 gal
